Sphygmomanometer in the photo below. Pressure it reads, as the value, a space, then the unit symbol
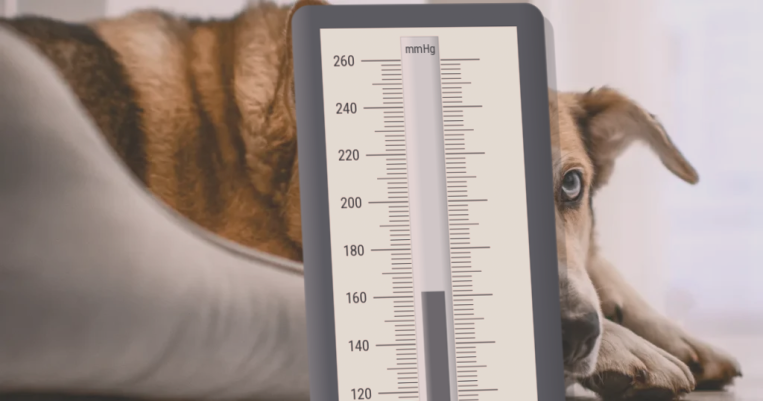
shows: 162 mmHg
